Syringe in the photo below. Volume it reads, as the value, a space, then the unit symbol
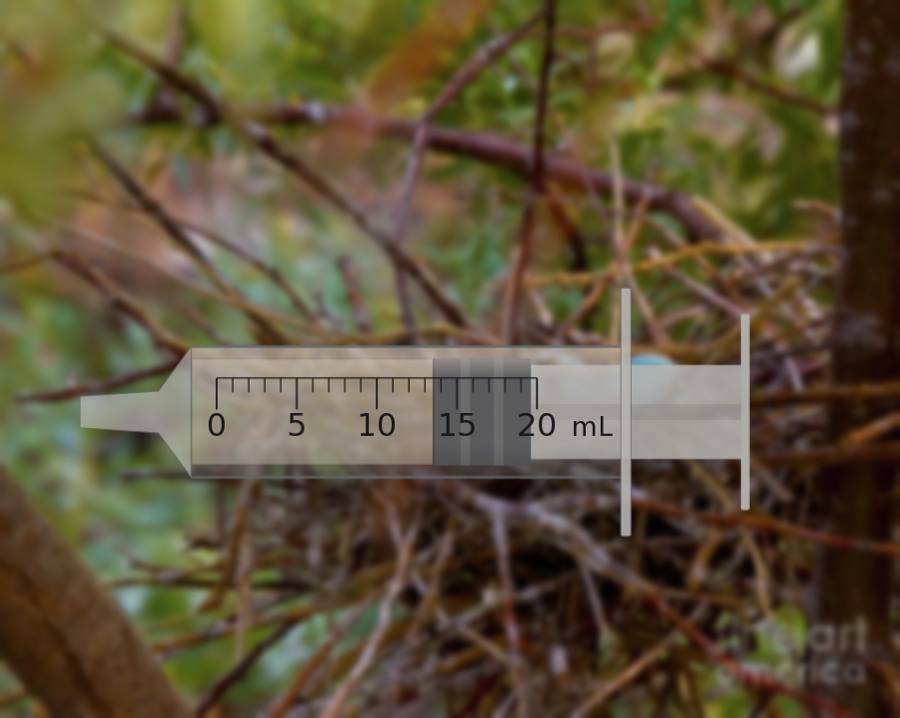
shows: 13.5 mL
